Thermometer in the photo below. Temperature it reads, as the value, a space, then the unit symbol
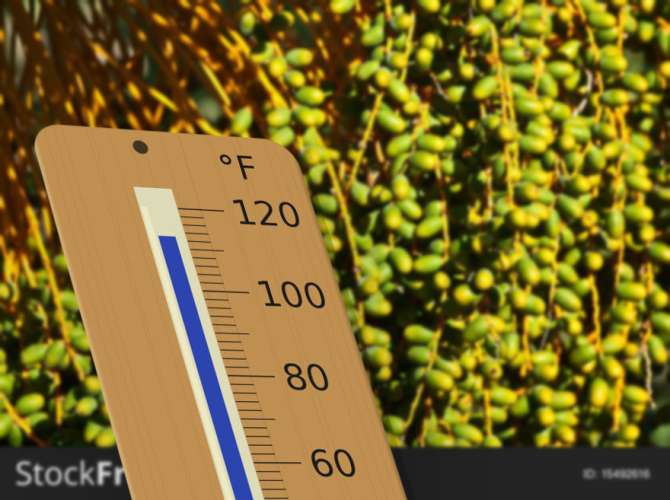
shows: 113 °F
